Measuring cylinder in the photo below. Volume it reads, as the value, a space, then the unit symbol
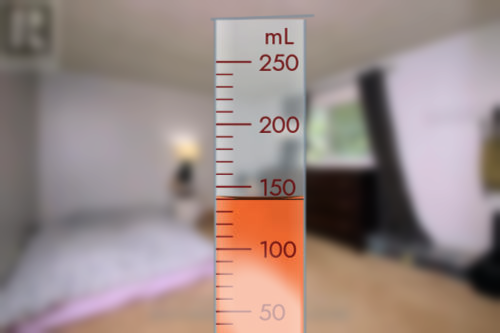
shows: 140 mL
